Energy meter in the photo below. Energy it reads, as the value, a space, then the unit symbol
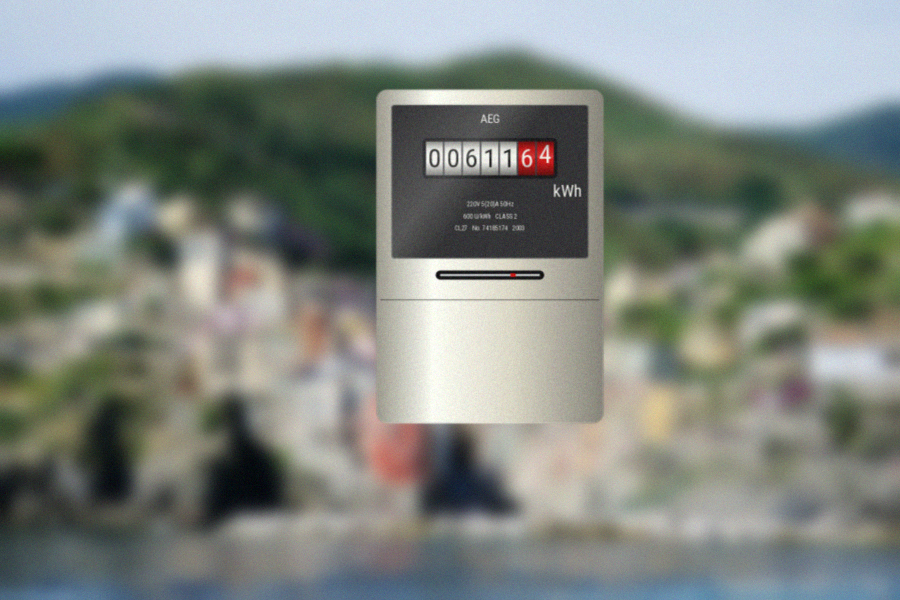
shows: 611.64 kWh
